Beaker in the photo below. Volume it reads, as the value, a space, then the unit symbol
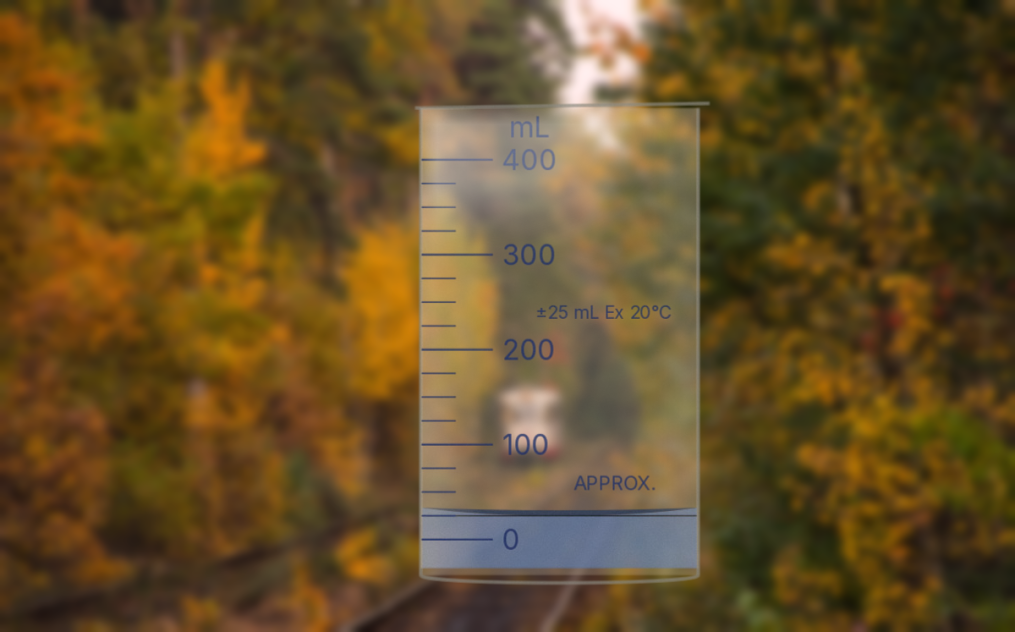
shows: 25 mL
